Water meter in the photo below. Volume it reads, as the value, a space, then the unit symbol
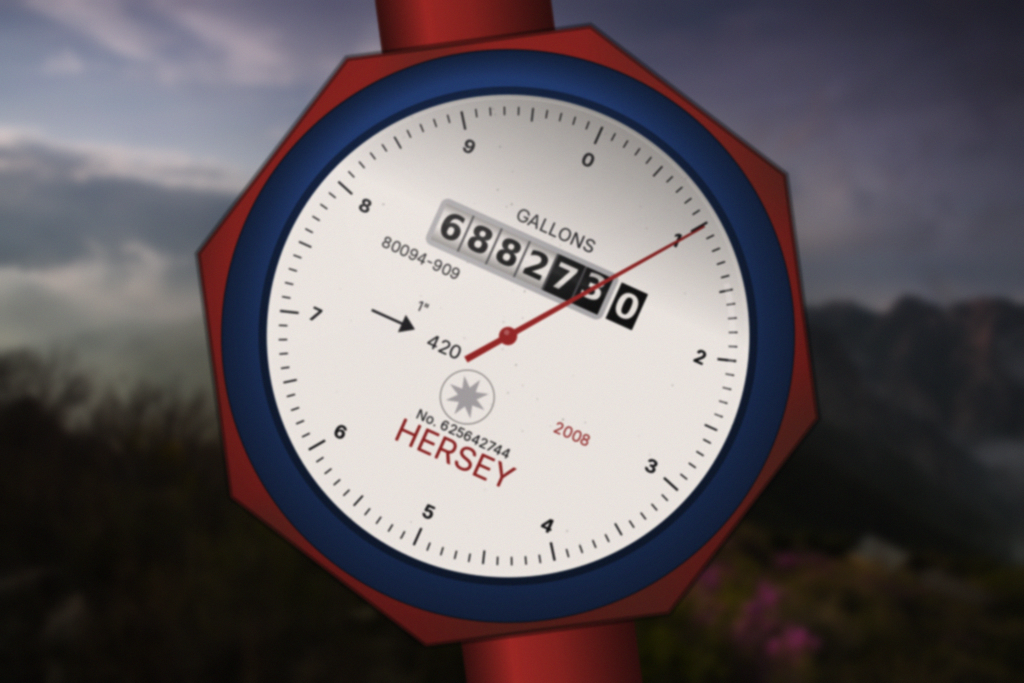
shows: 6882731.0 gal
